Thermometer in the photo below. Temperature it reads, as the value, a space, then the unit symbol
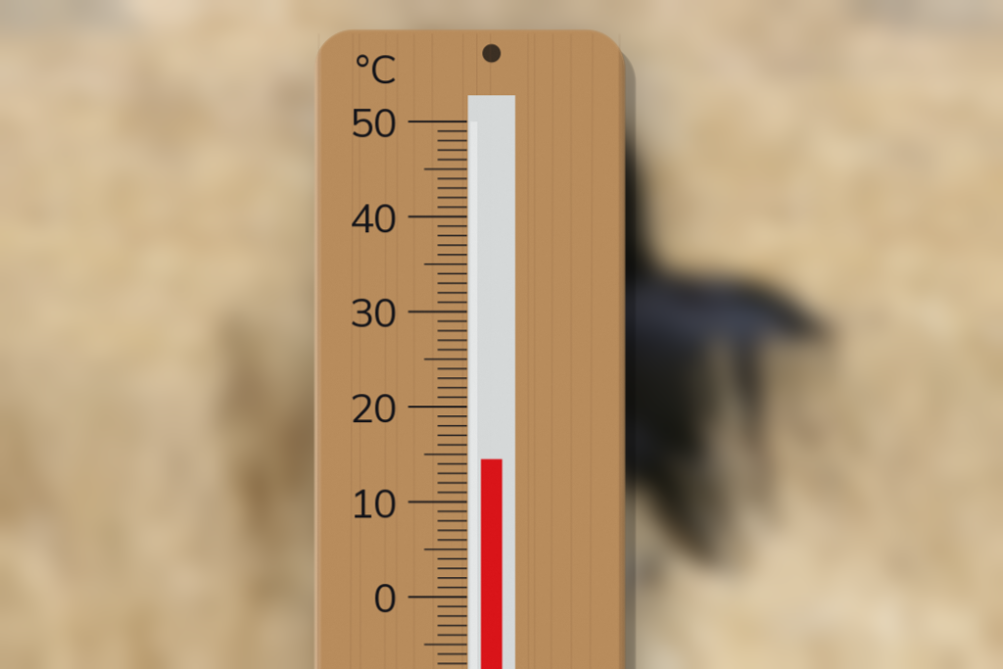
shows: 14.5 °C
